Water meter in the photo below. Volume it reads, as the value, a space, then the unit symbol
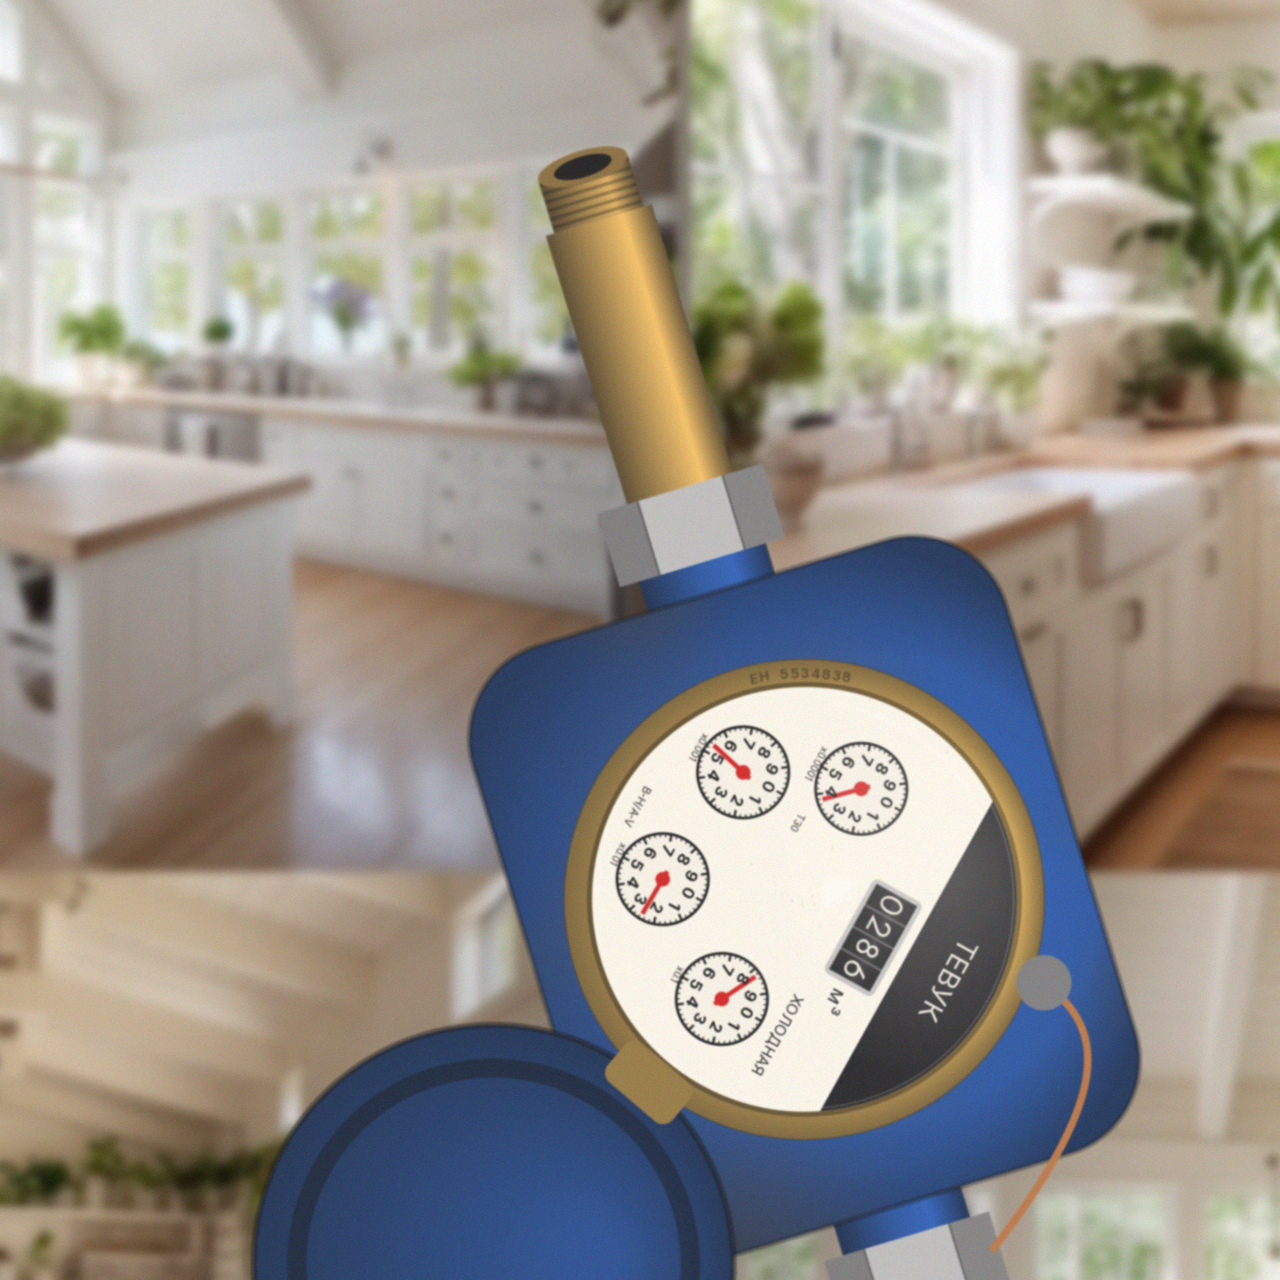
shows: 286.8253 m³
